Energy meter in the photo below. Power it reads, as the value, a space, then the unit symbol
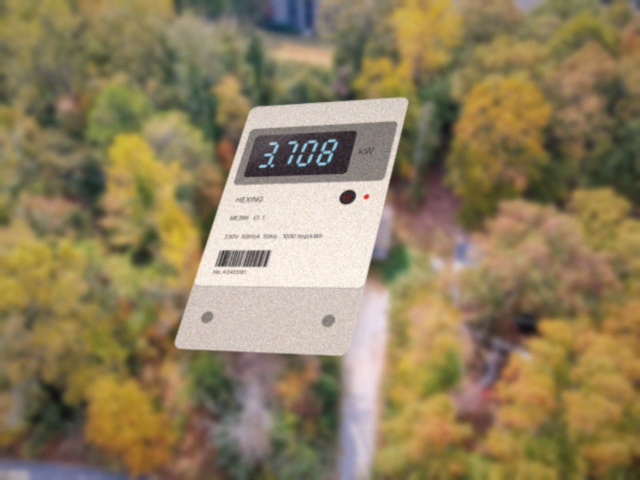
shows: 3.708 kW
